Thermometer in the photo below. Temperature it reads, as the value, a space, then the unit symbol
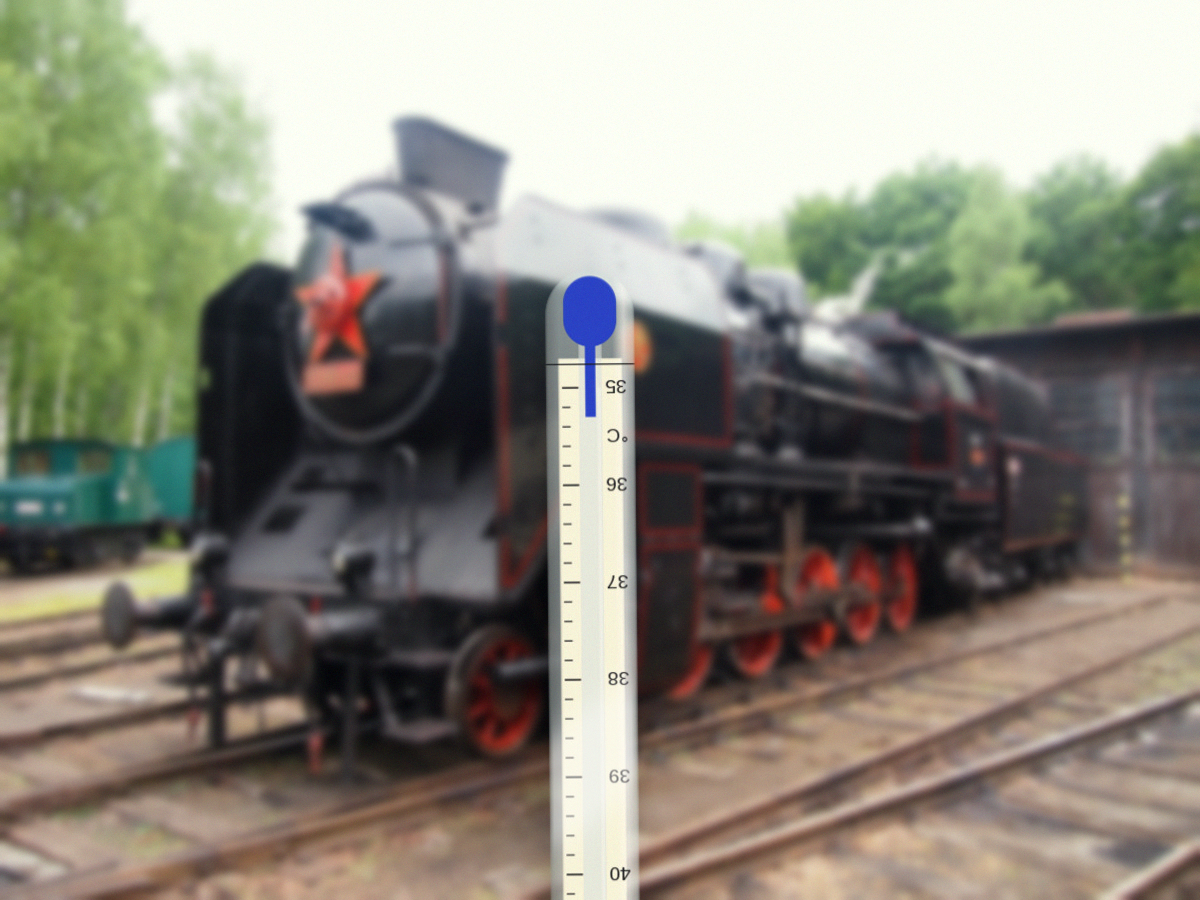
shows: 35.3 °C
